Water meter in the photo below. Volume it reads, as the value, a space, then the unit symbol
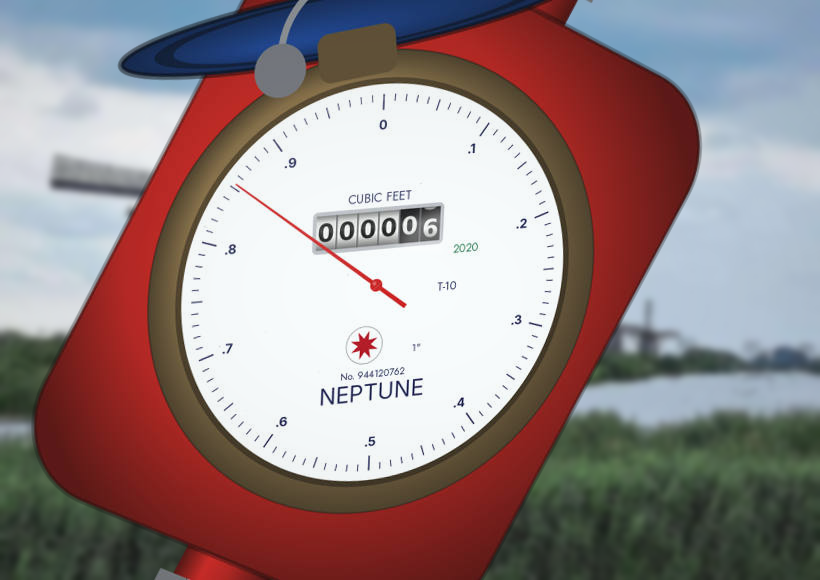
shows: 5.85 ft³
